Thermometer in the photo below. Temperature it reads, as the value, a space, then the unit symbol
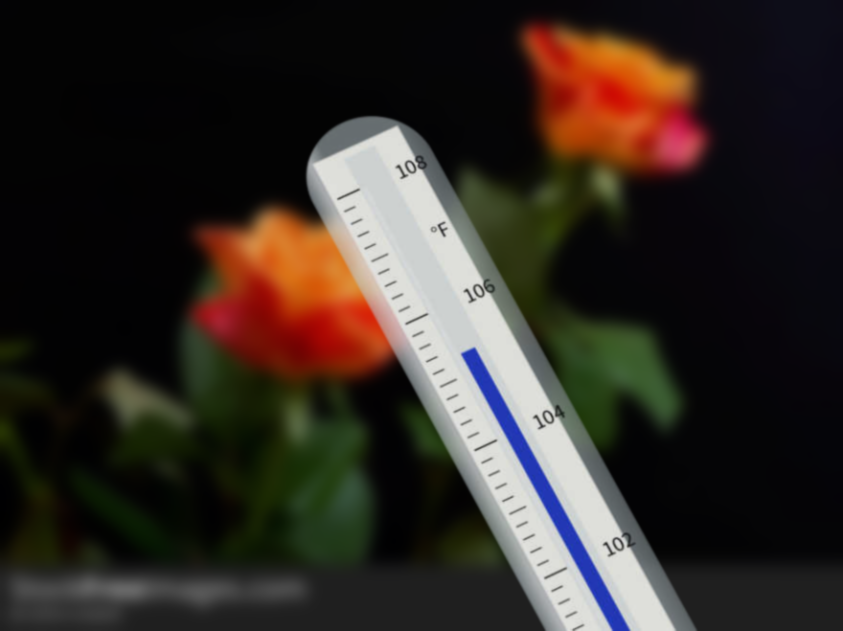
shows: 105.3 °F
